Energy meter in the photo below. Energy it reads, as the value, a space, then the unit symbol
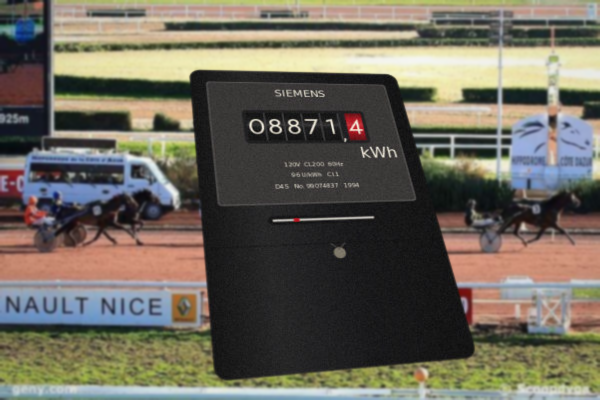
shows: 8871.4 kWh
